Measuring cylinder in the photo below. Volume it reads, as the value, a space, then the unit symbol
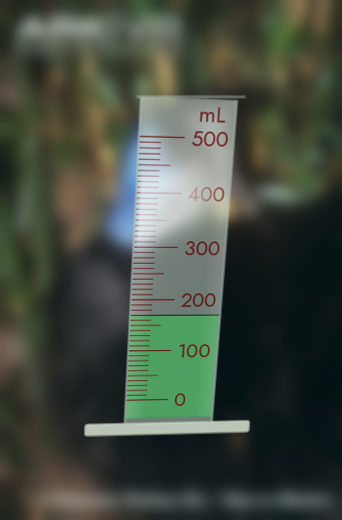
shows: 170 mL
